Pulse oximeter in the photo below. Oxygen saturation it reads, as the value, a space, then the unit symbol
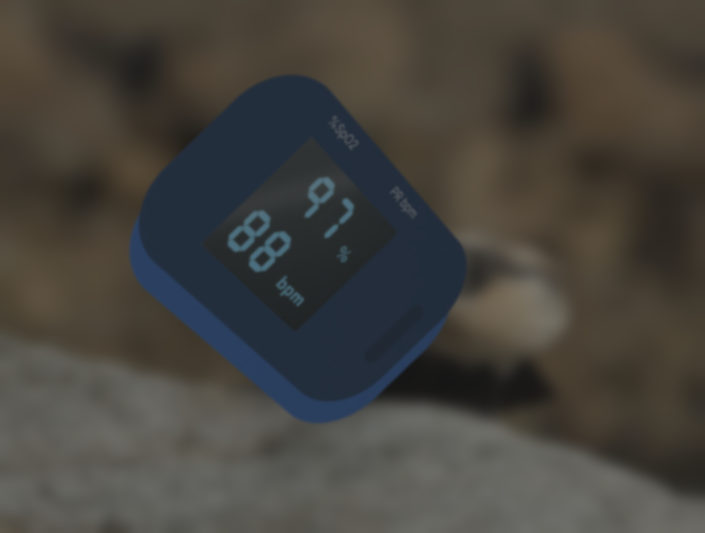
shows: 97 %
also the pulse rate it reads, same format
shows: 88 bpm
